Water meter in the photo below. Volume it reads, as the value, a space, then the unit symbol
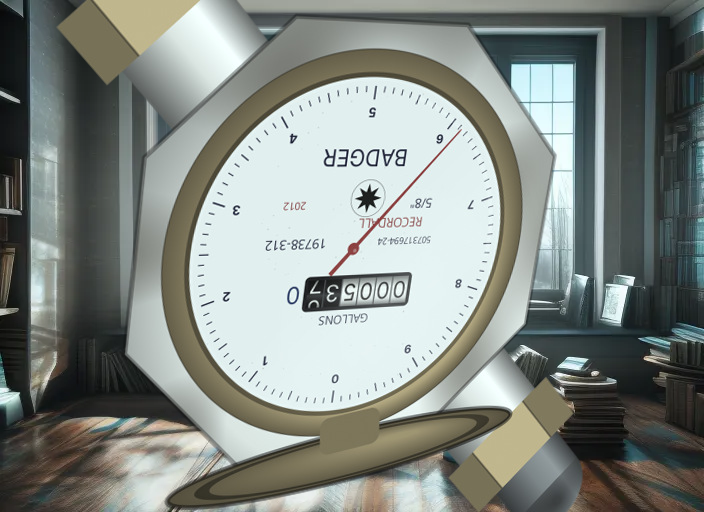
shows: 5366.1 gal
